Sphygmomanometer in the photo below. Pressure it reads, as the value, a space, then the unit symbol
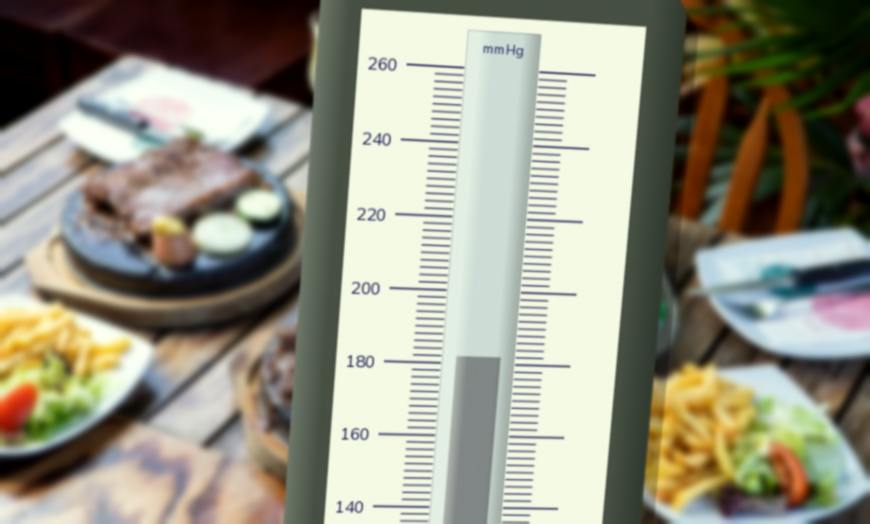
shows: 182 mmHg
